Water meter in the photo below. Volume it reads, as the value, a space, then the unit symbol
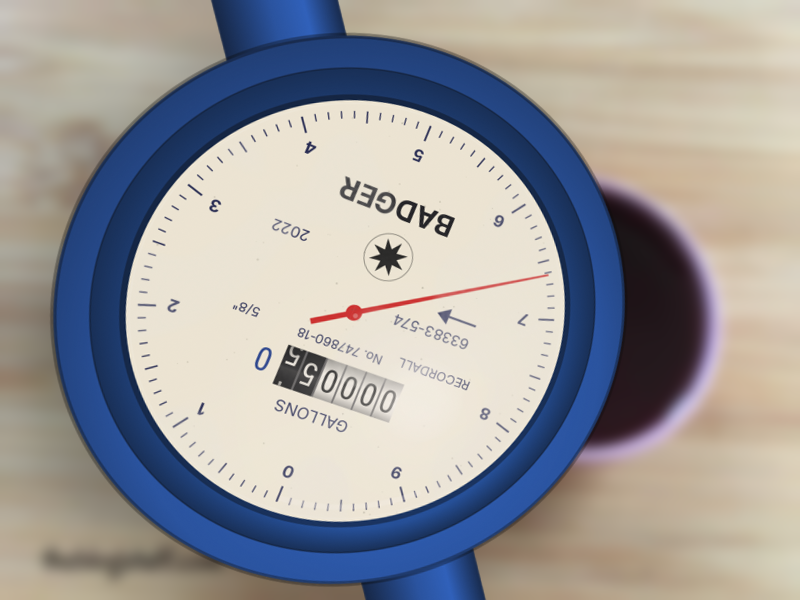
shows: 546.6 gal
